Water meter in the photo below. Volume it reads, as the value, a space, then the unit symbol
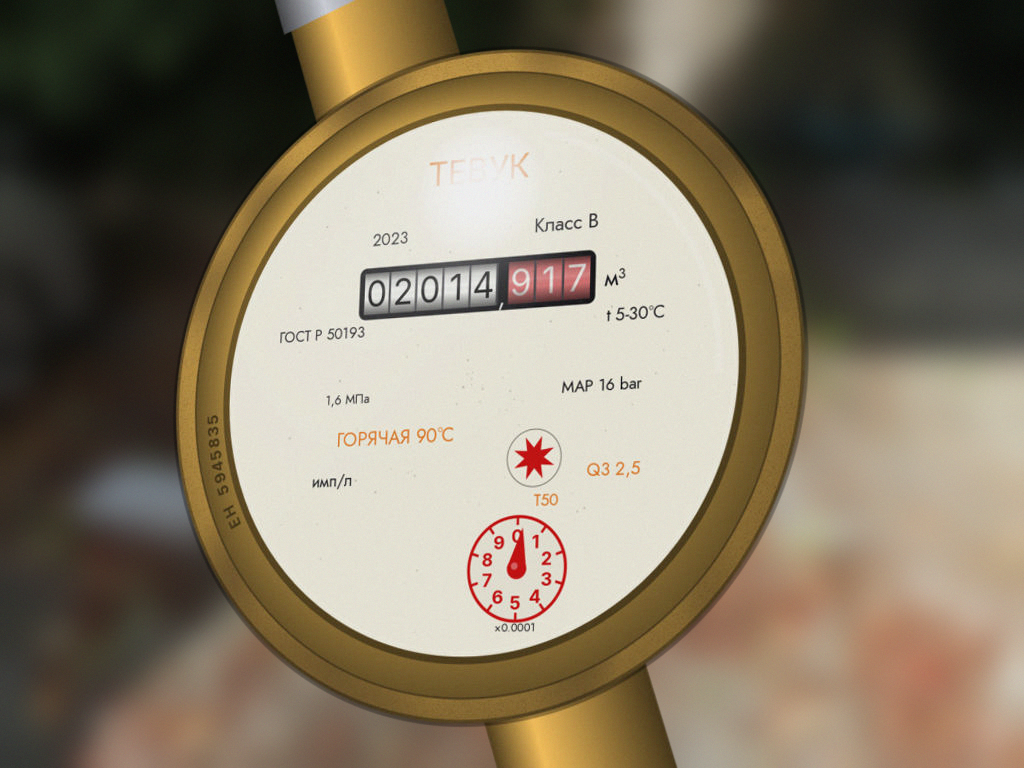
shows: 2014.9170 m³
